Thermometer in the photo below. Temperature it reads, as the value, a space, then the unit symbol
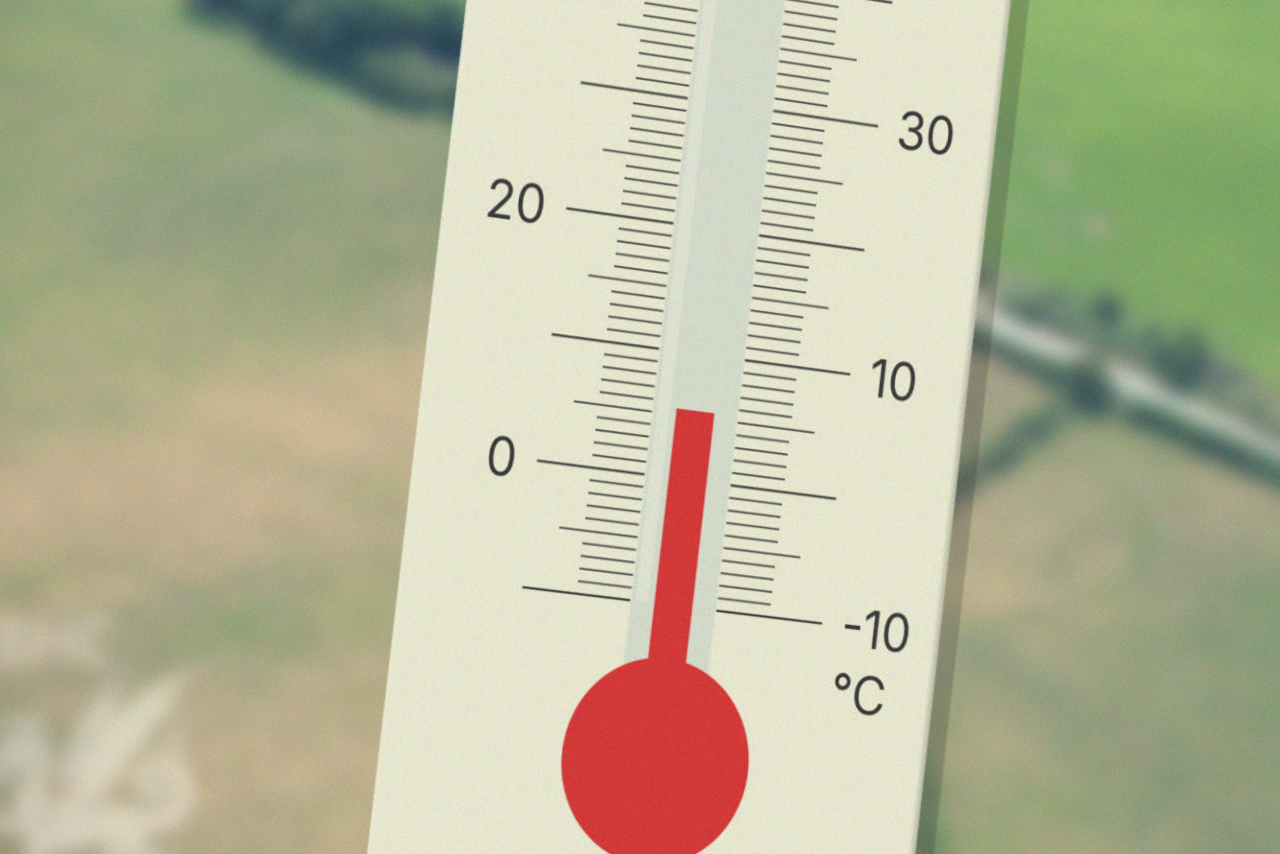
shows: 5.5 °C
